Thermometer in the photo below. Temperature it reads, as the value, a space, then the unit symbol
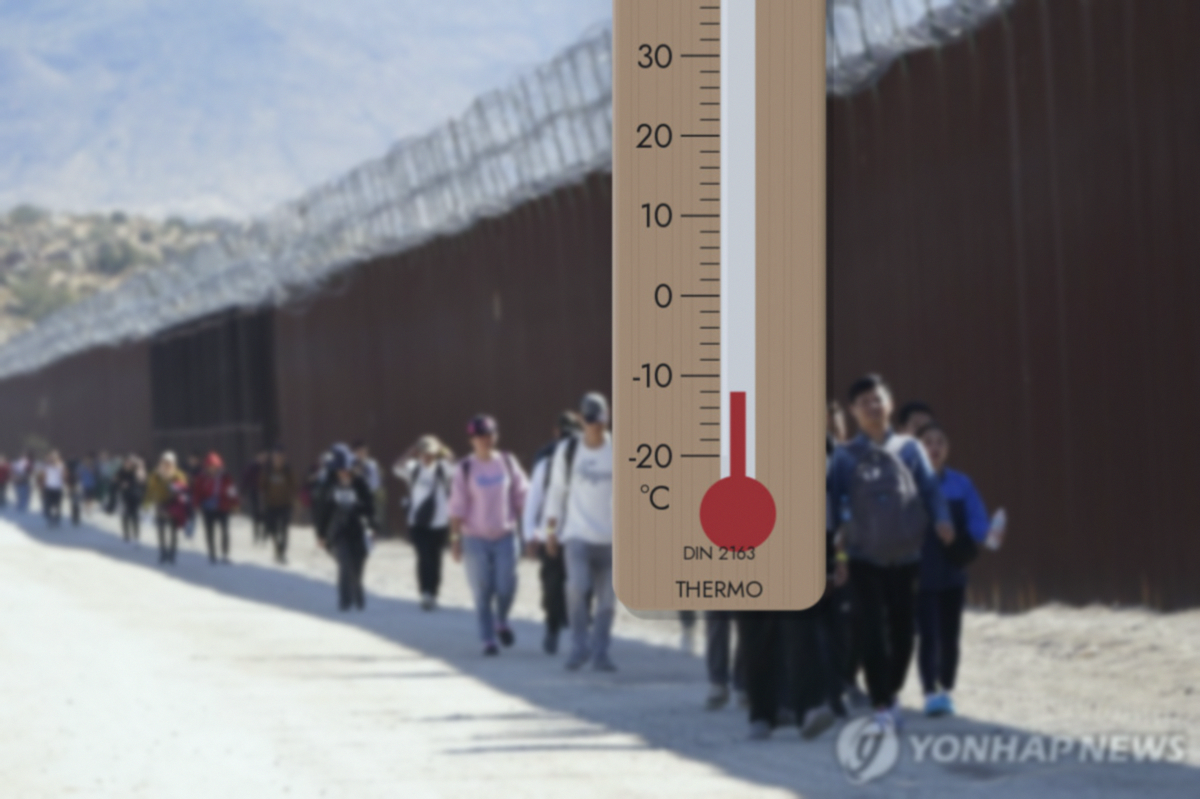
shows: -12 °C
